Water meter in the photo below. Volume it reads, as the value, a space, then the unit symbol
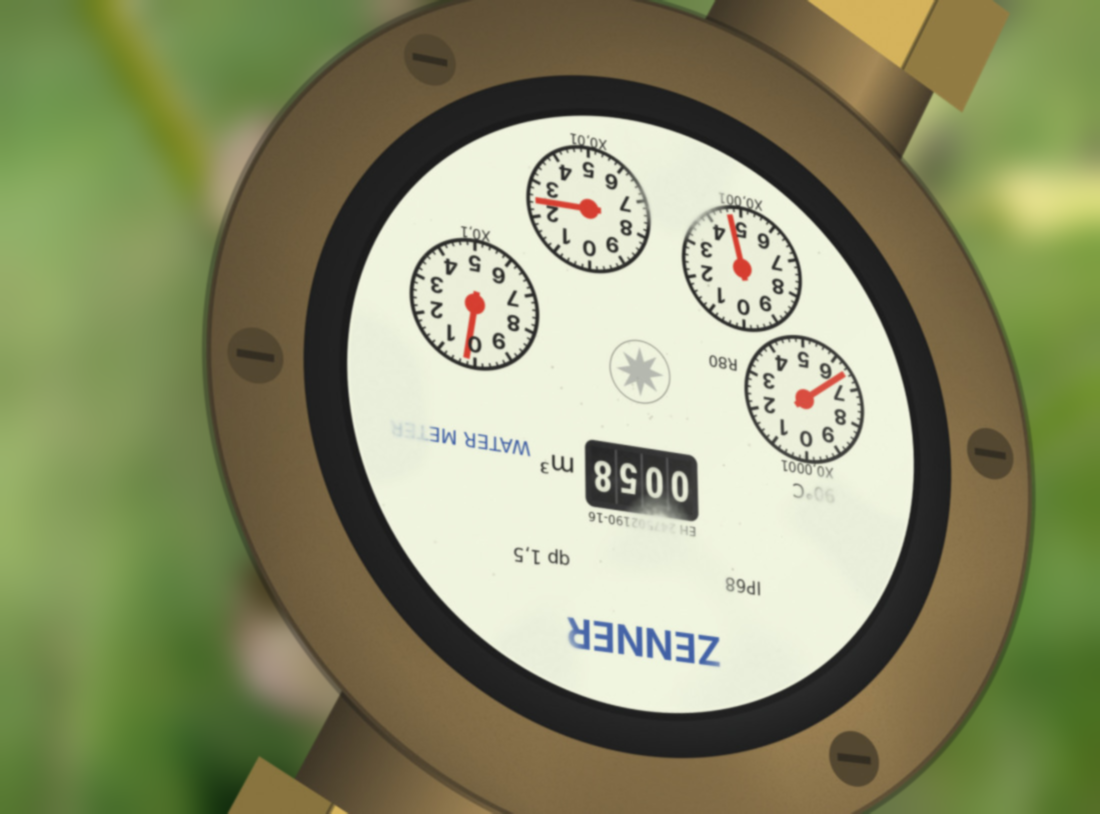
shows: 58.0246 m³
